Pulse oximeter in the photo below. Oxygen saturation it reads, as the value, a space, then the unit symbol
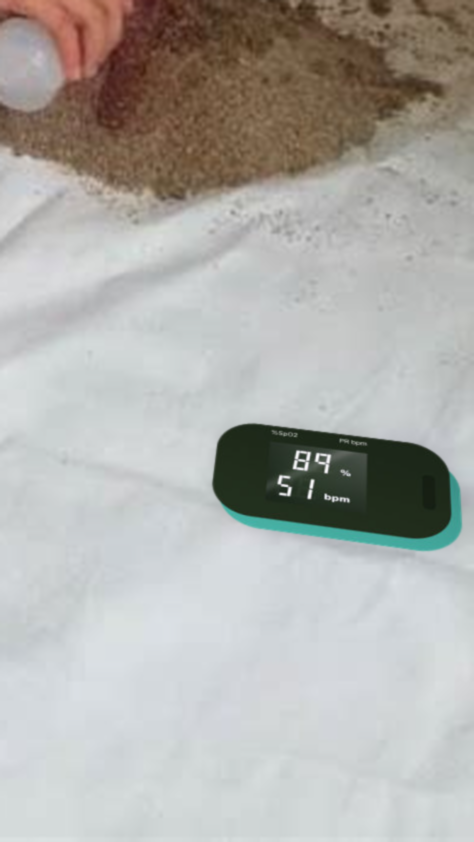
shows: 89 %
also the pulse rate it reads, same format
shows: 51 bpm
